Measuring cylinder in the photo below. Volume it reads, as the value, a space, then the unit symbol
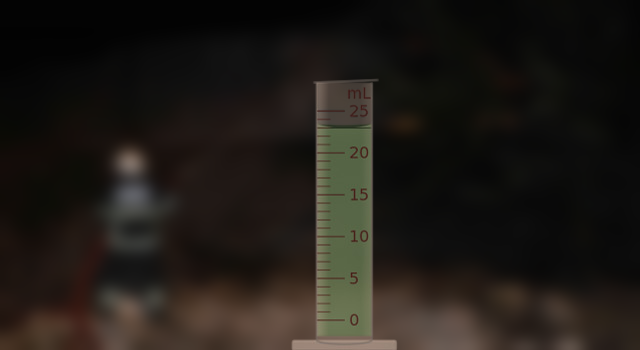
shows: 23 mL
